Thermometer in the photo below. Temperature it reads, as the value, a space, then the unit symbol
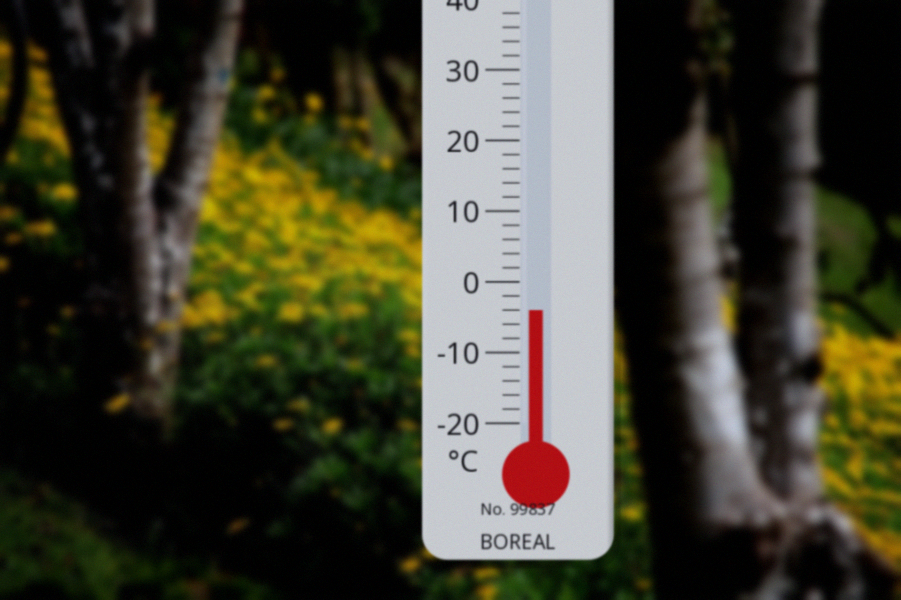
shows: -4 °C
